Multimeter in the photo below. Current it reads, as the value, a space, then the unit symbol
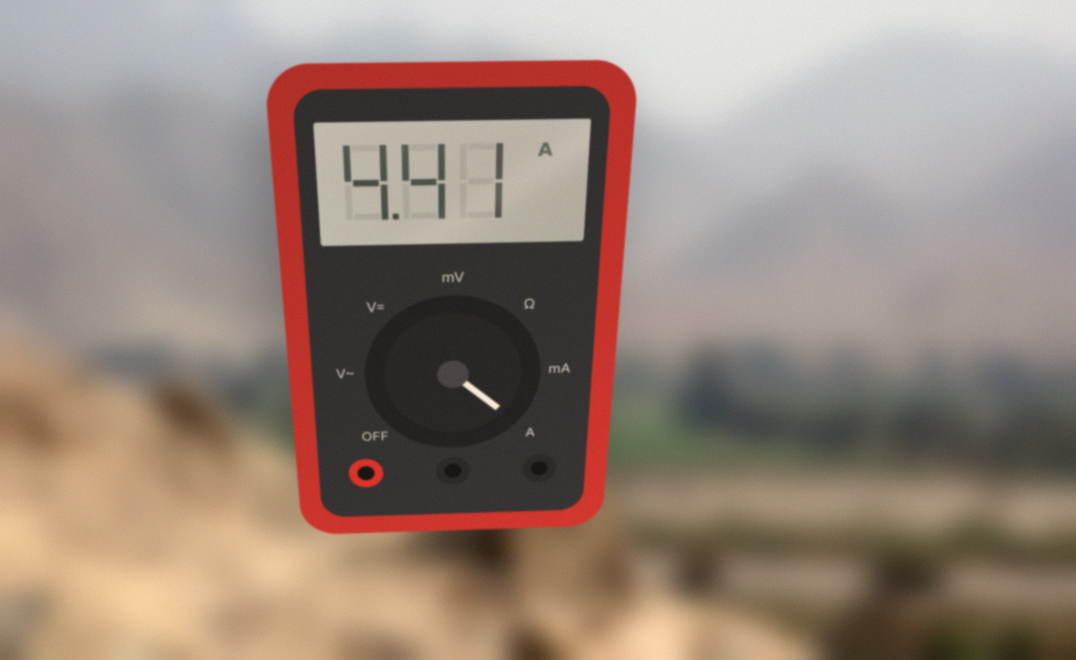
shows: 4.41 A
